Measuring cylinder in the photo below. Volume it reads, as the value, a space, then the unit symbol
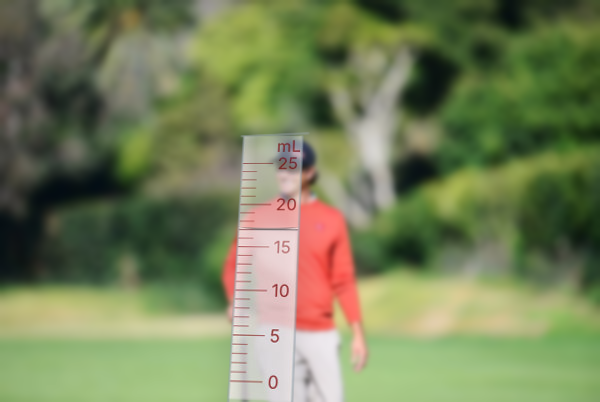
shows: 17 mL
